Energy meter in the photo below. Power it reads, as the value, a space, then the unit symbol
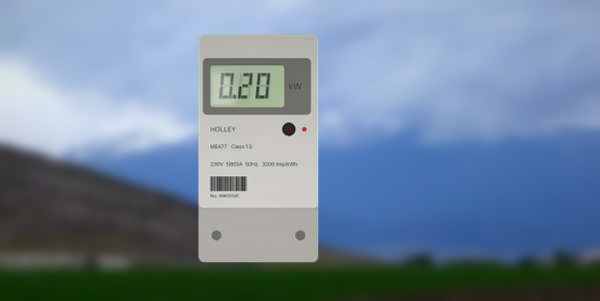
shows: 0.20 kW
